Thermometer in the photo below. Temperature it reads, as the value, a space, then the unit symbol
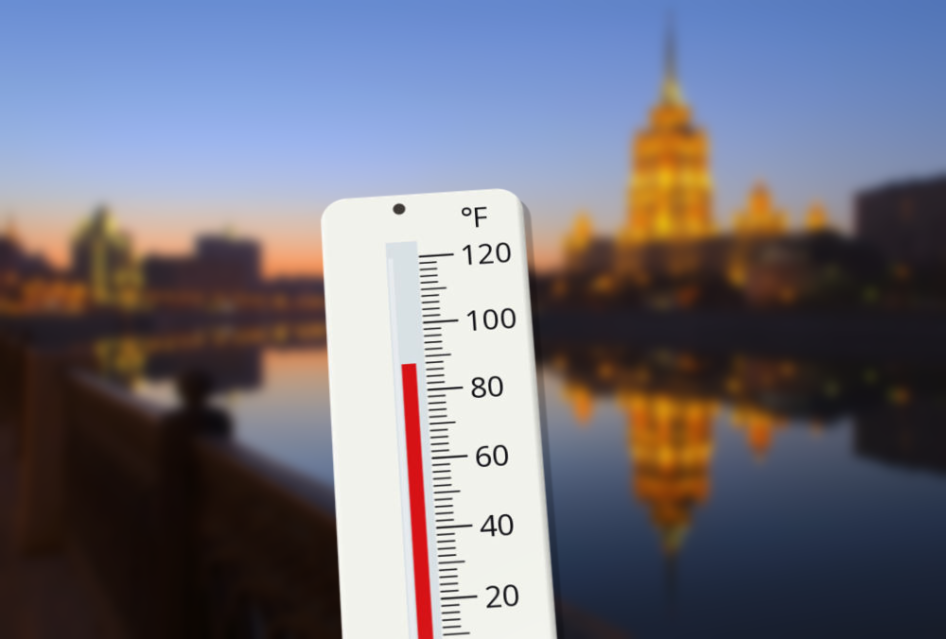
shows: 88 °F
